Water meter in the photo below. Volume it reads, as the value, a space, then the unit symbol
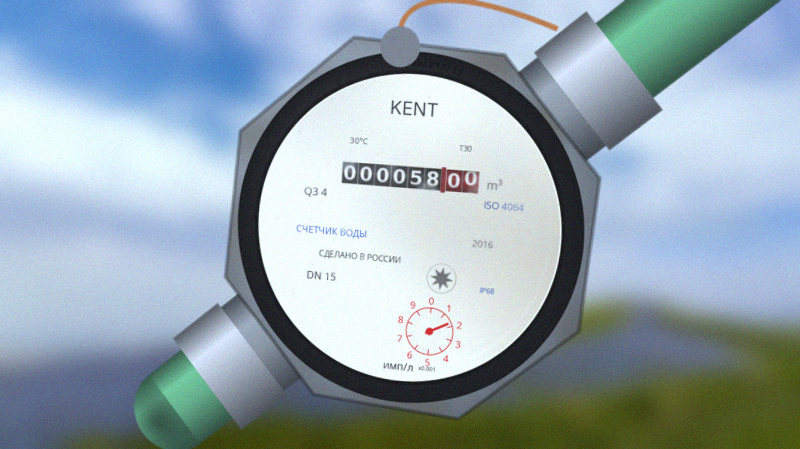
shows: 58.001 m³
